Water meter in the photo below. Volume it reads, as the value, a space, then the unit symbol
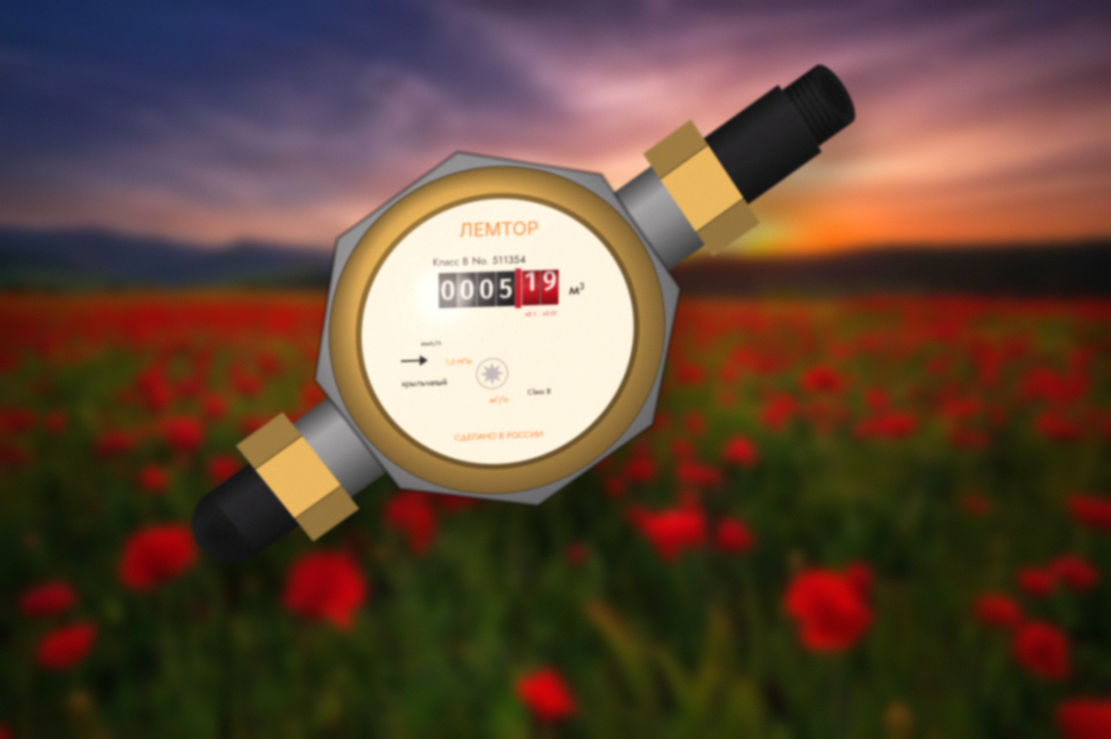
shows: 5.19 m³
